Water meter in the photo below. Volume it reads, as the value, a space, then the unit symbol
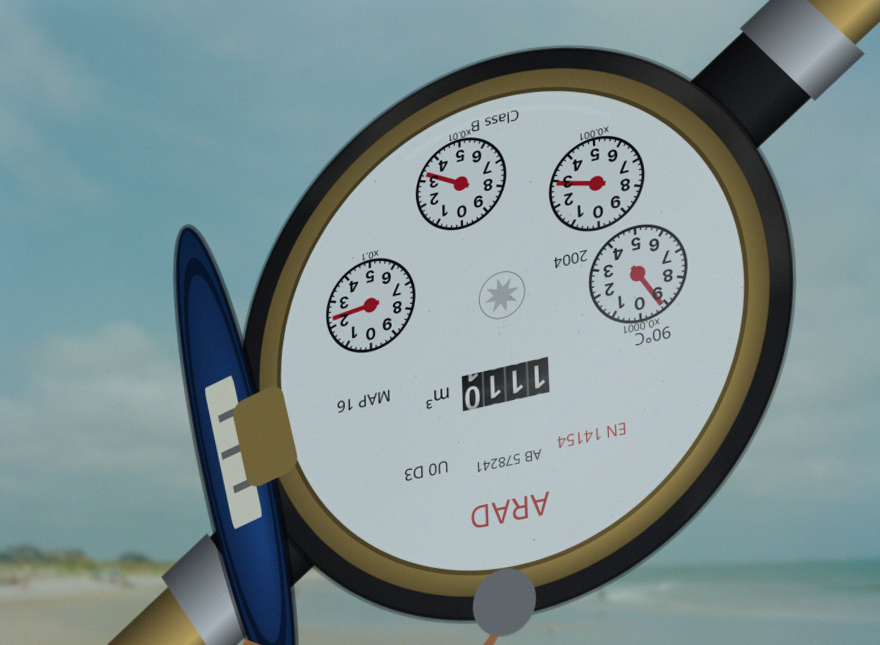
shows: 1110.2329 m³
